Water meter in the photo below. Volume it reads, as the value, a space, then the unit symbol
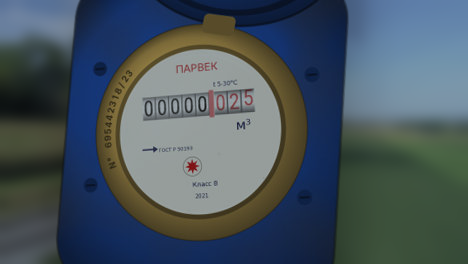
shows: 0.025 m³
